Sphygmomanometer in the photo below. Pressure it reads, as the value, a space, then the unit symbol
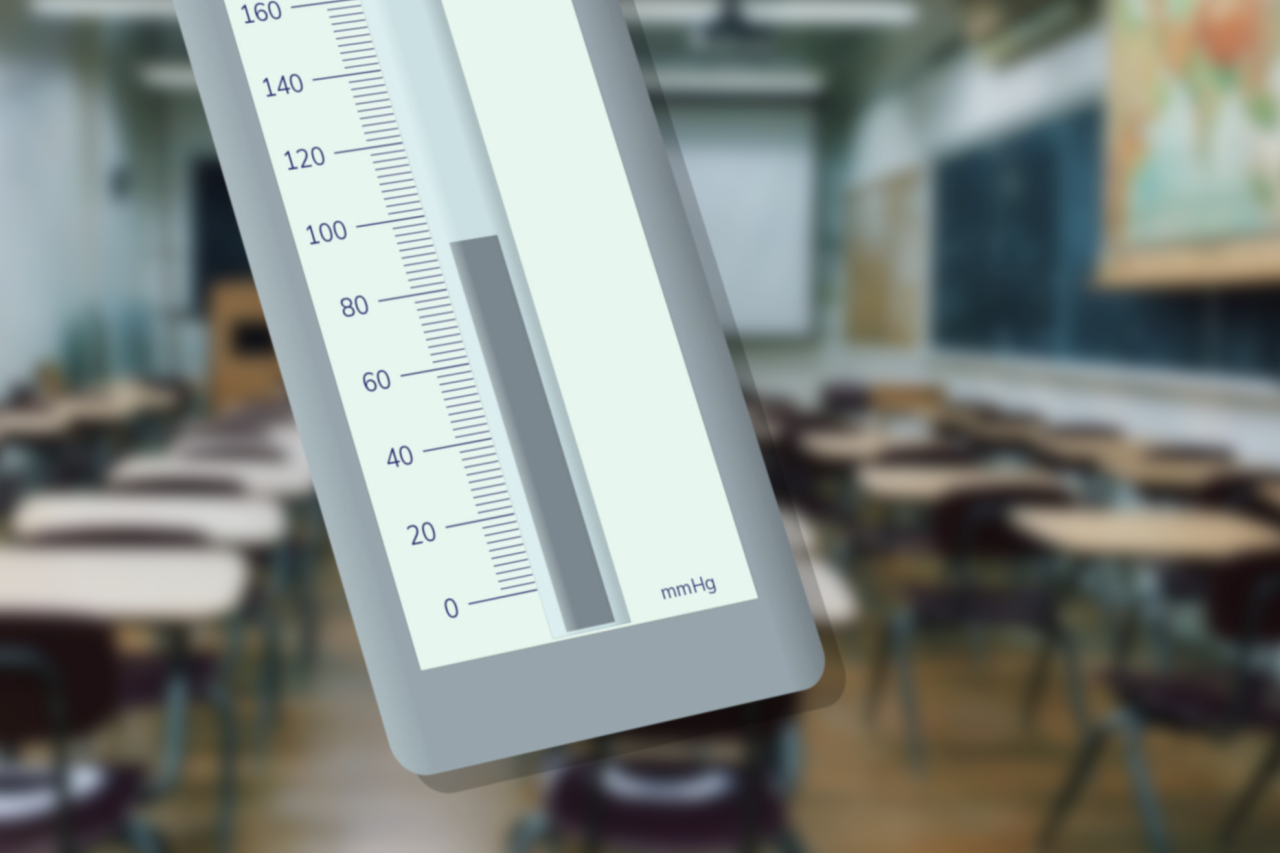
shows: 92 mmHg
